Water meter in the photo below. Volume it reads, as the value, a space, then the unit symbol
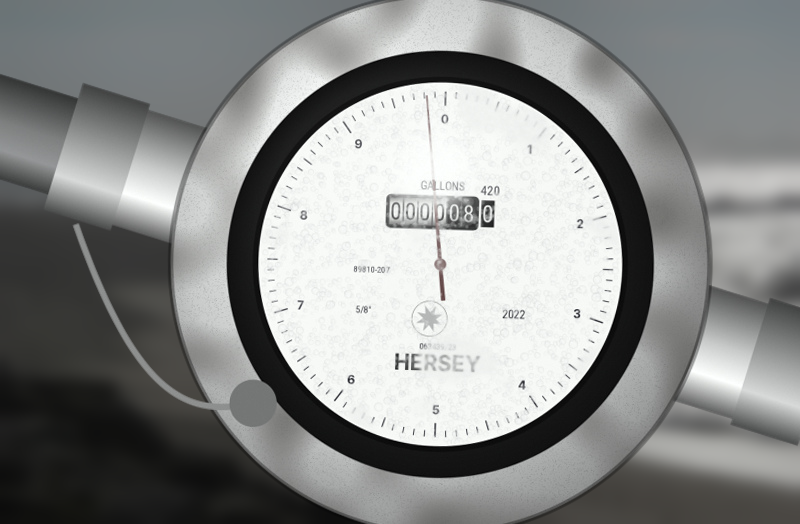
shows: 79.8 gal
